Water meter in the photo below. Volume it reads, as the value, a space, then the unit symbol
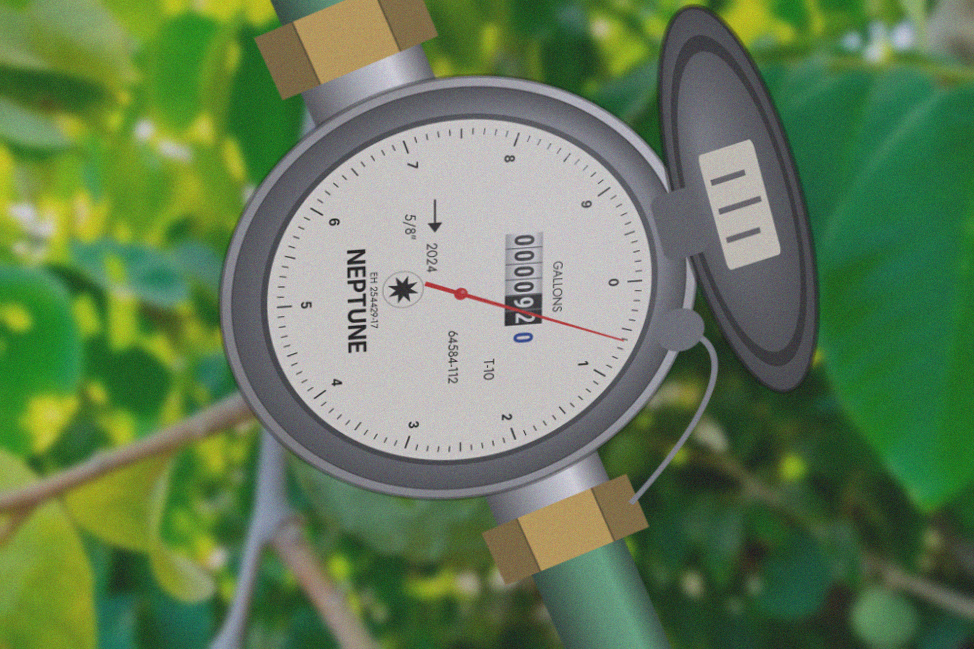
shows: 920.6 gal
